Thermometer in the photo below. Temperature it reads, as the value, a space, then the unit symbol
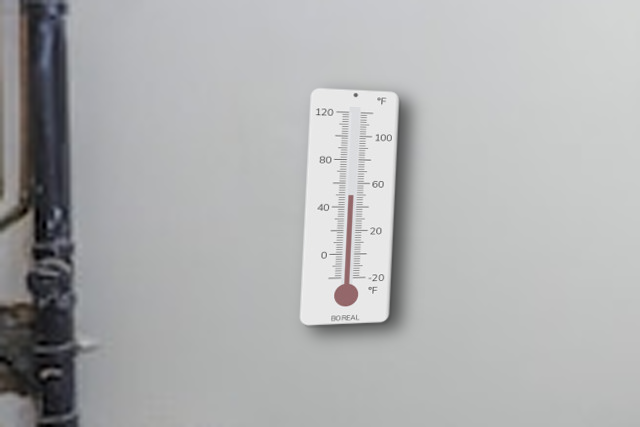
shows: 50 °F
